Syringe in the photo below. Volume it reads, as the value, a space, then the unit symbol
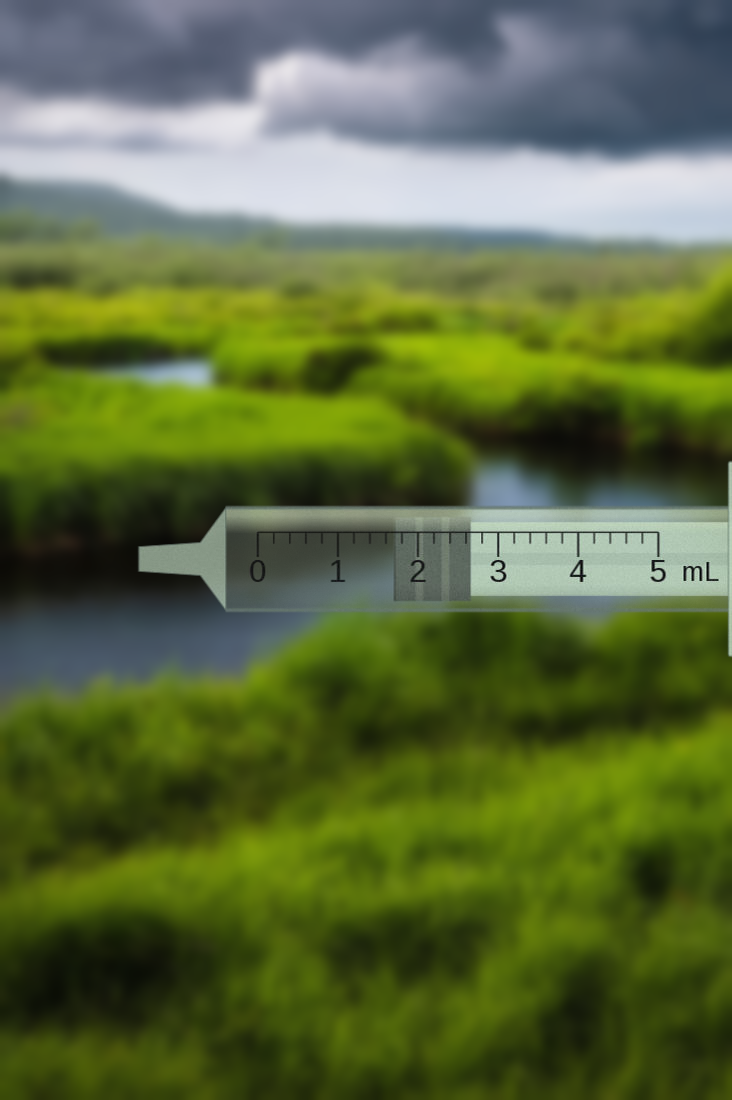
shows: 1.7 mL
